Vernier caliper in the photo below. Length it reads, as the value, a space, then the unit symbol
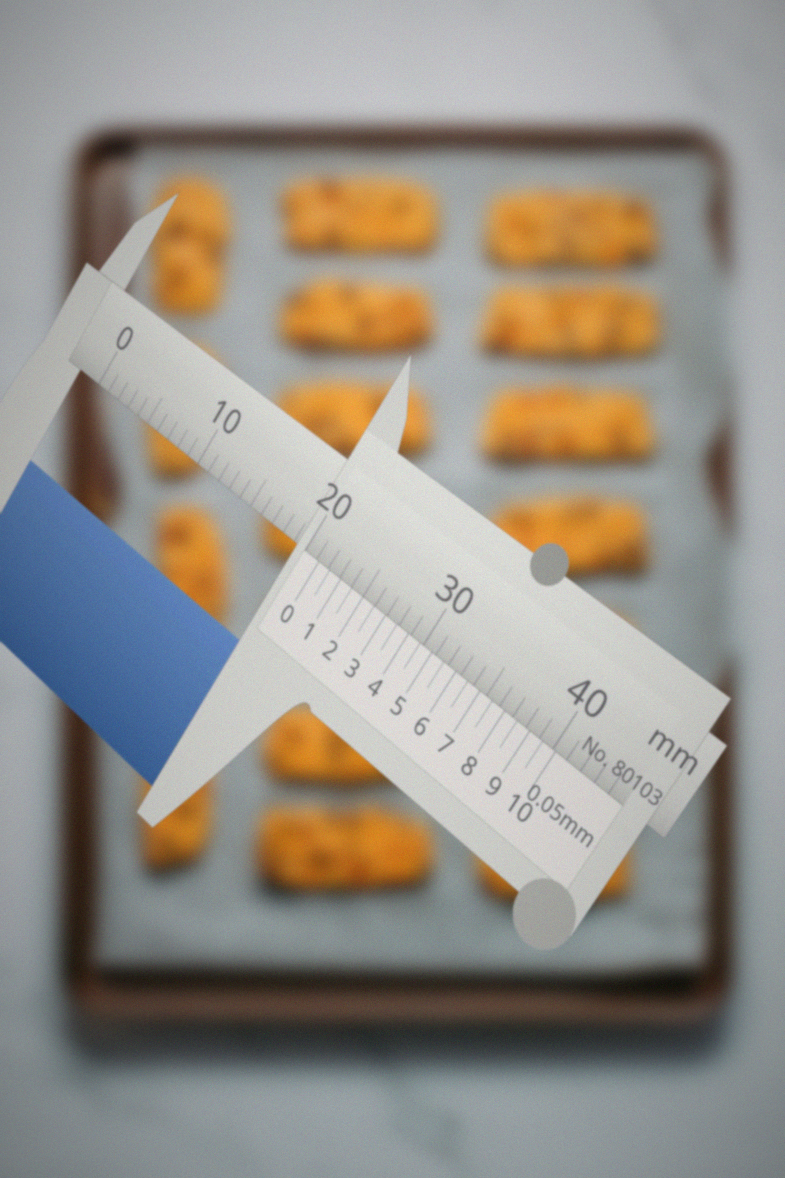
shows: 21.2 mm
